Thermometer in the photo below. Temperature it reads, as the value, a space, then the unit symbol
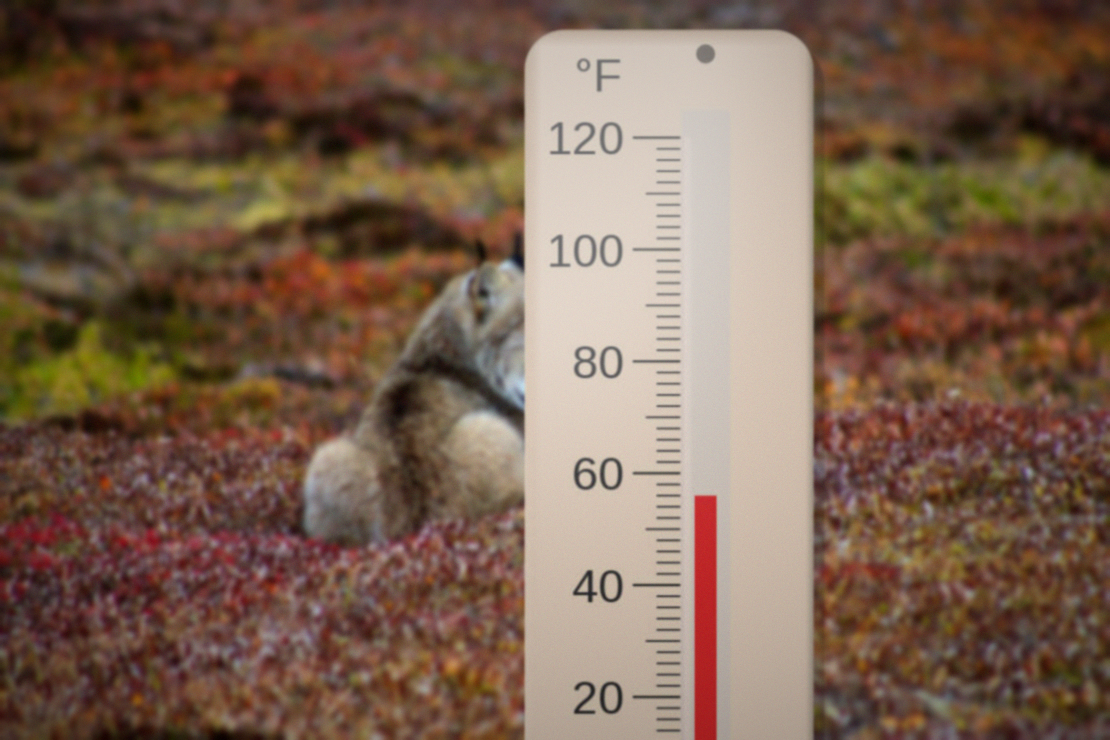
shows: 56 °F
